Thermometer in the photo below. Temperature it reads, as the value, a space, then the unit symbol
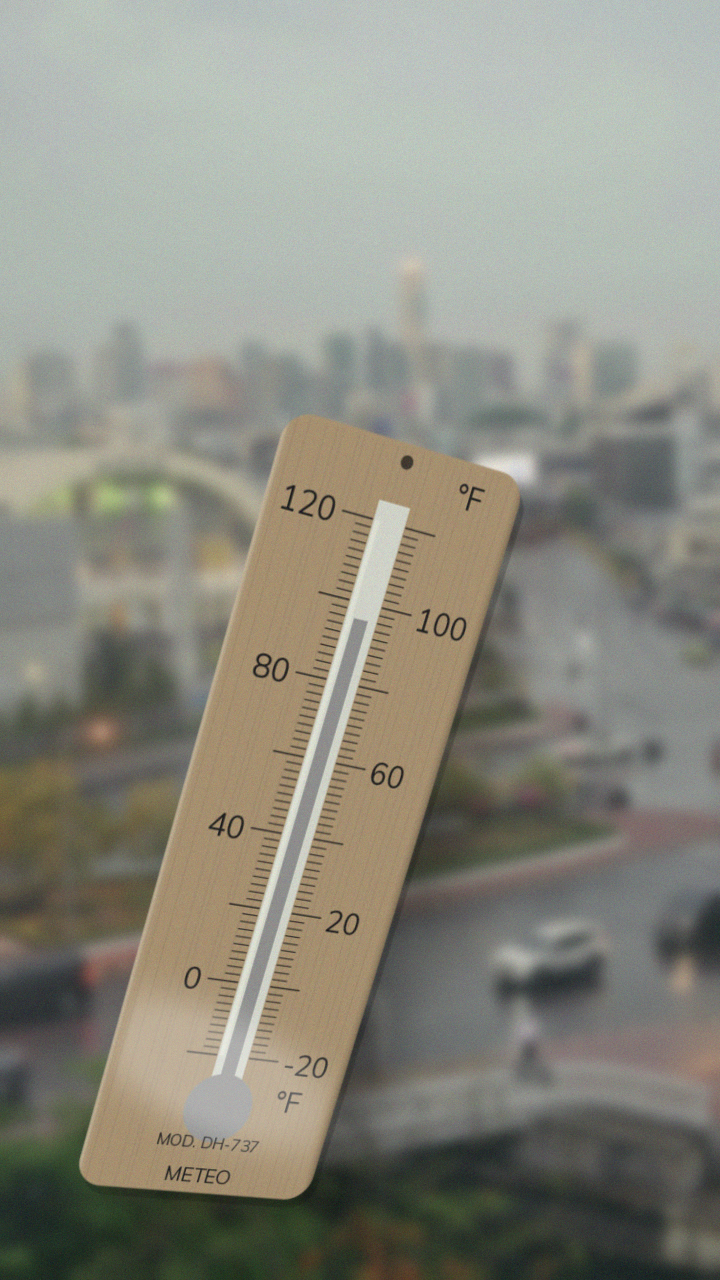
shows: 96 °F
